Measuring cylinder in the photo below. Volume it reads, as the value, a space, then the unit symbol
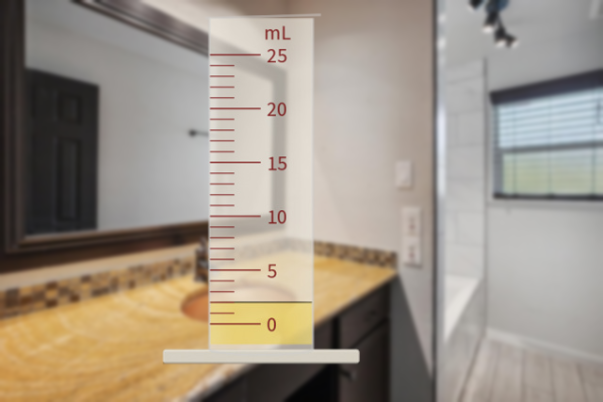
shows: 2 mL
